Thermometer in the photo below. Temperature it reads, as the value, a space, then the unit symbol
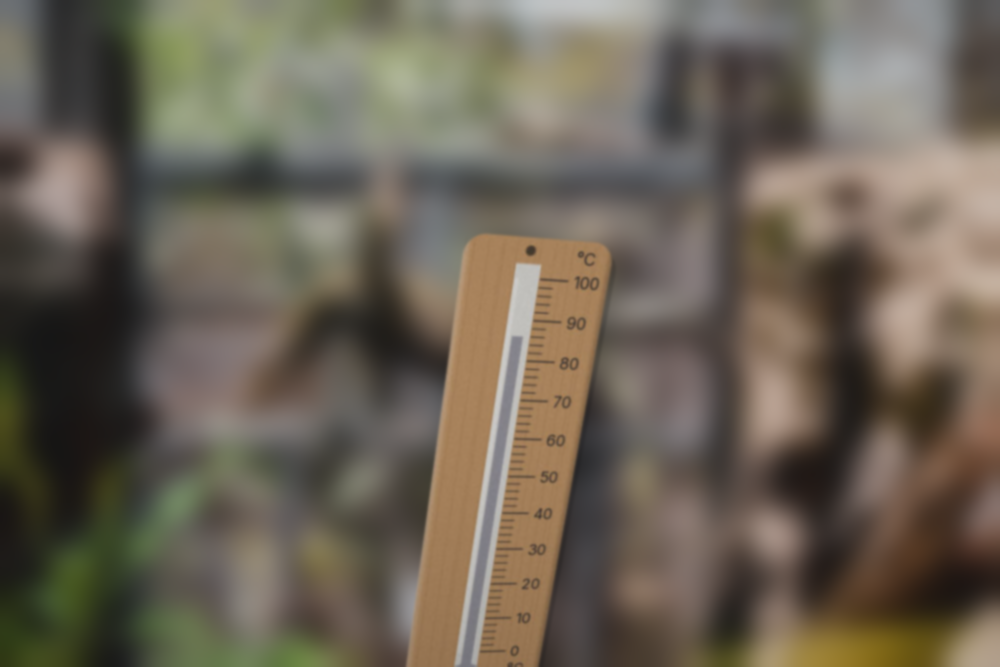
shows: 86 °C
